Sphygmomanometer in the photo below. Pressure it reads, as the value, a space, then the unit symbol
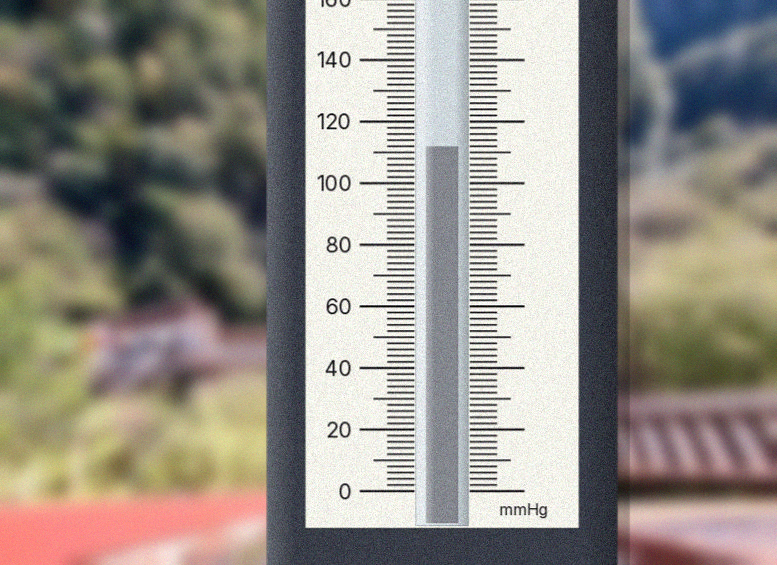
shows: 112 mmHg
